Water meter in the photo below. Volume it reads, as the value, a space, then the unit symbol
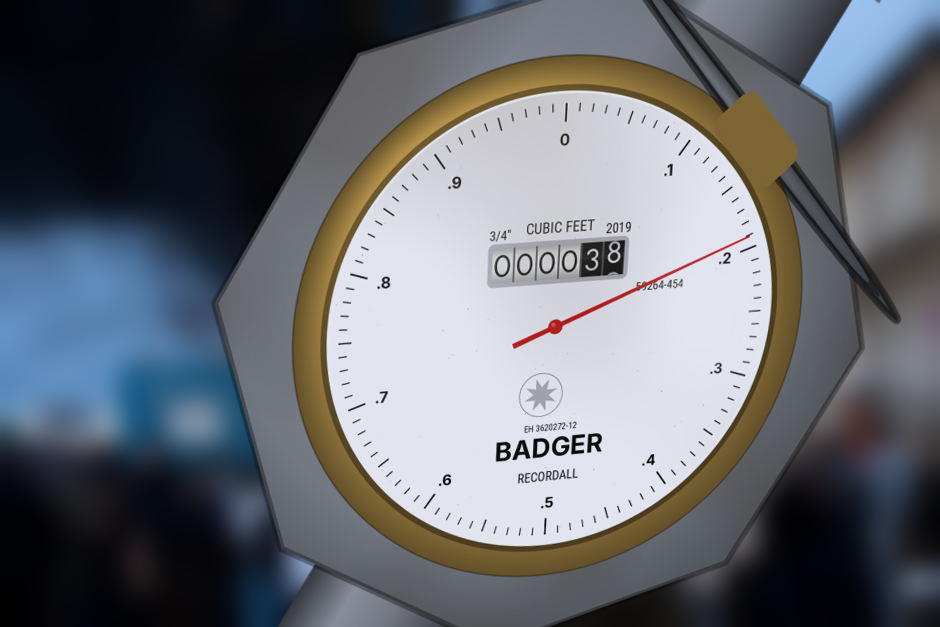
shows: 38.19 ft³
